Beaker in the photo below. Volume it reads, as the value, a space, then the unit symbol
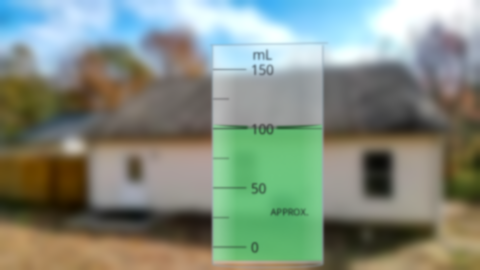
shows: 100 mL
